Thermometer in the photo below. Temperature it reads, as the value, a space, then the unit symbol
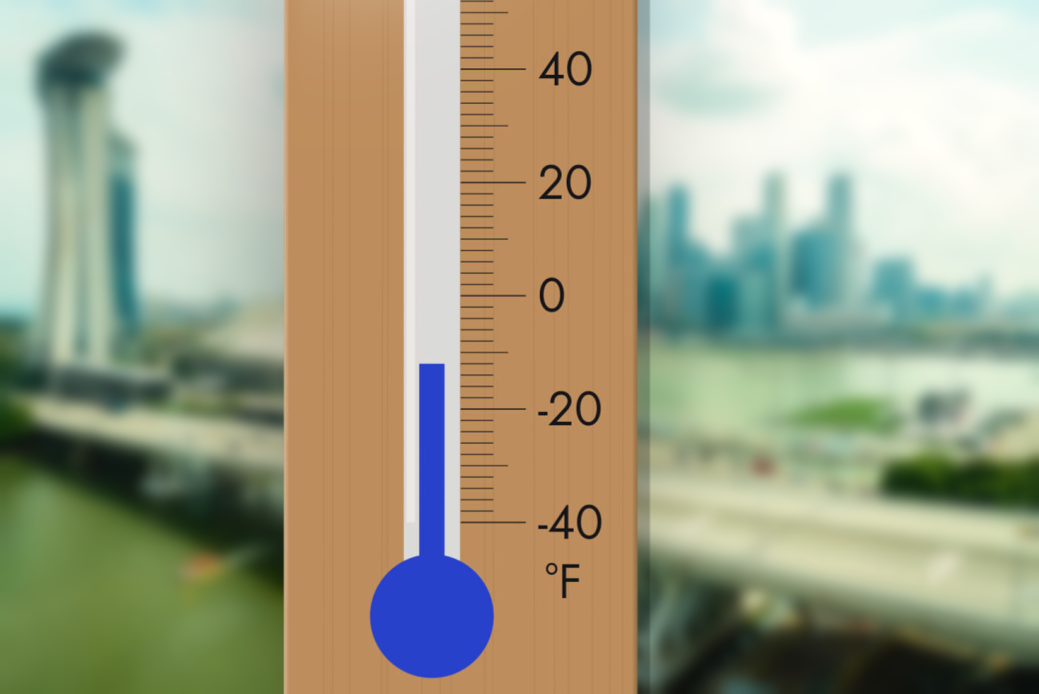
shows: -12 °F
